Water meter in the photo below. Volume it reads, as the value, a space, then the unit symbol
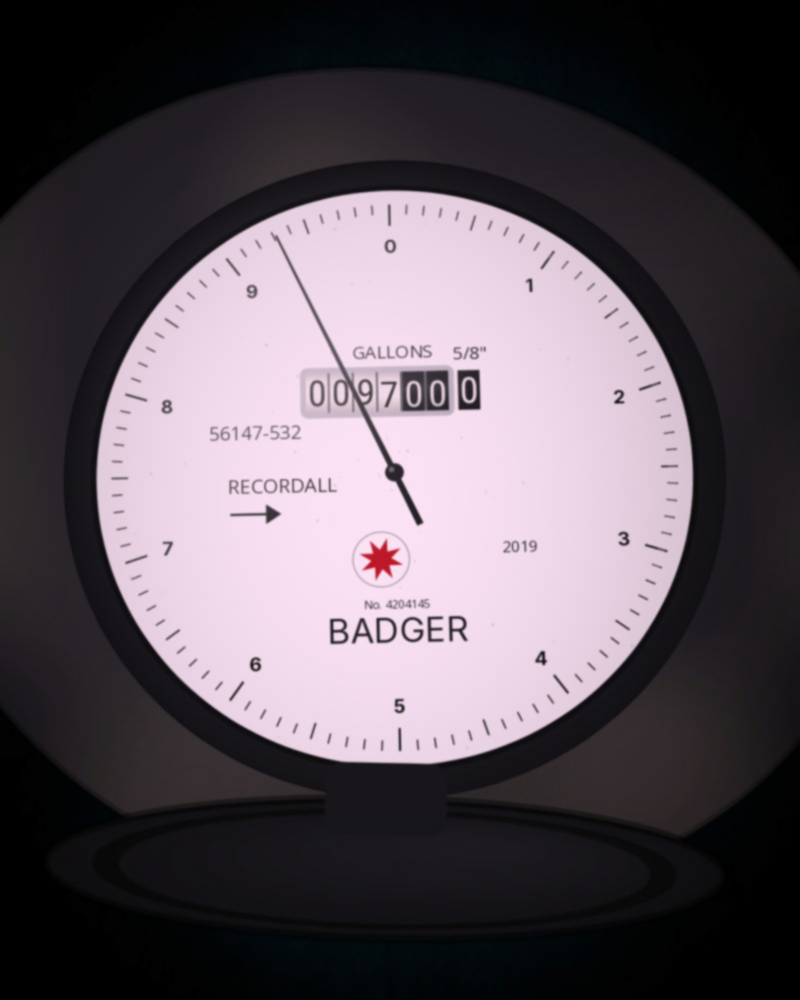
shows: 96999.3 gal
